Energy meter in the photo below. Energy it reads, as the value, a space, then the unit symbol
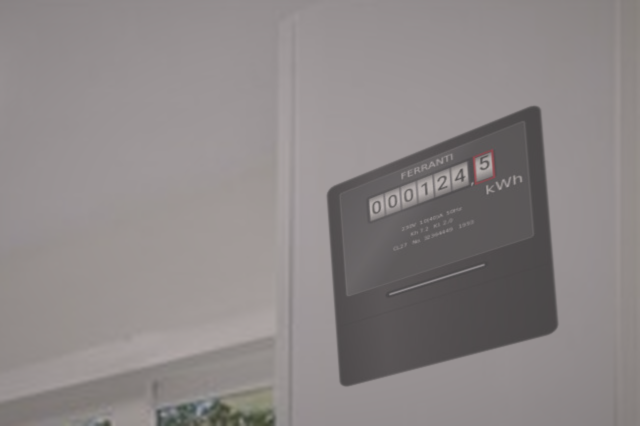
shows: 124.5 kWh
